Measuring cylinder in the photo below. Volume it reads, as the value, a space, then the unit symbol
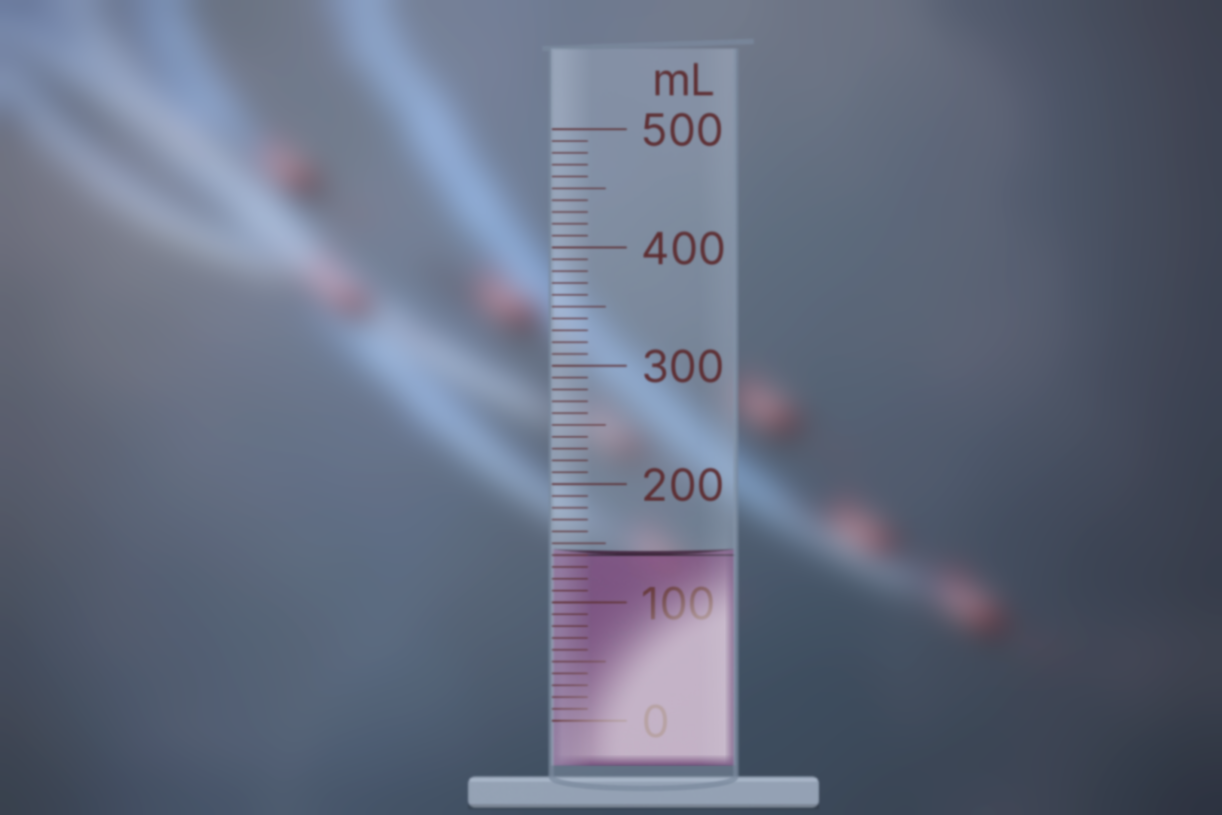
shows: 140 mL
